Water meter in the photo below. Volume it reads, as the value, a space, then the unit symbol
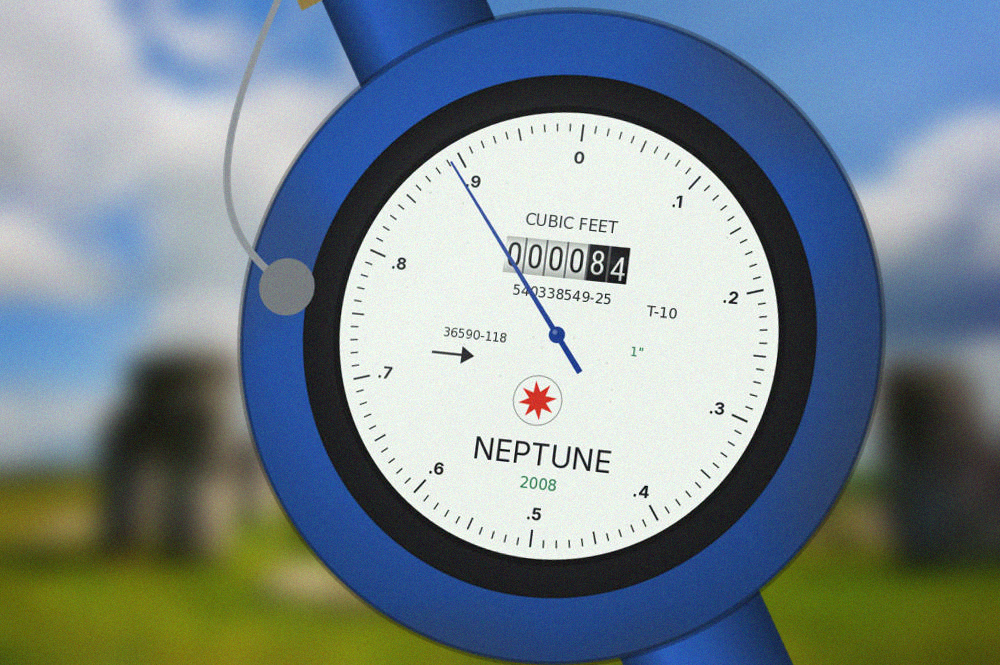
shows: 83.89 ft³
